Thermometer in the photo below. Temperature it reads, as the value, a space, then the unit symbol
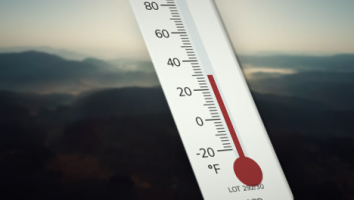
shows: 30 °F
